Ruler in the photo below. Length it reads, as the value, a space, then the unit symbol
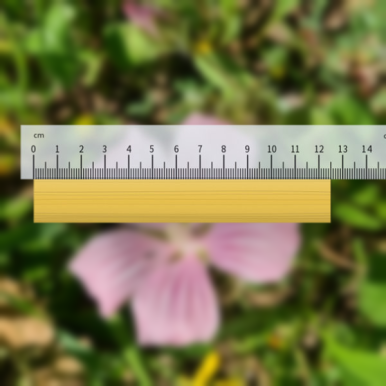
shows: 12.5 cm
